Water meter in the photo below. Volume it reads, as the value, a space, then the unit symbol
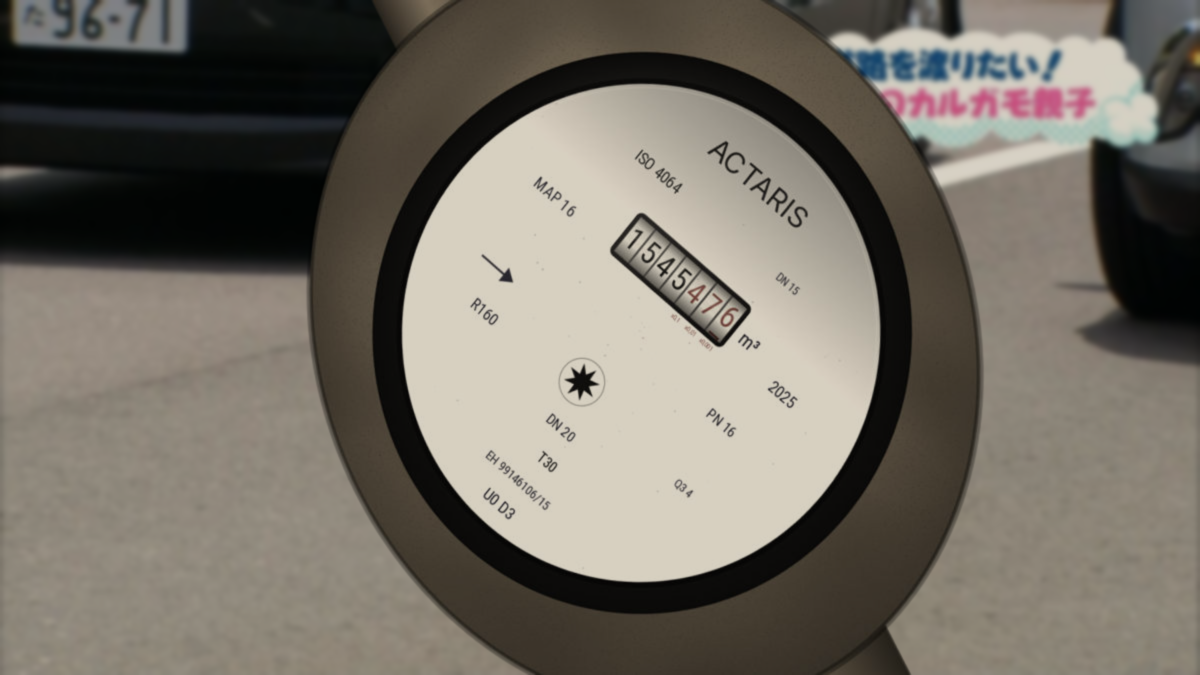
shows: 1545.476 m³
